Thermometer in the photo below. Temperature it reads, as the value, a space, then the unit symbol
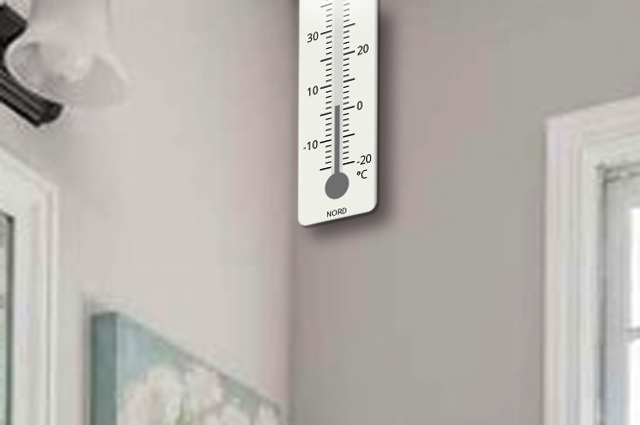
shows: 2 °C
